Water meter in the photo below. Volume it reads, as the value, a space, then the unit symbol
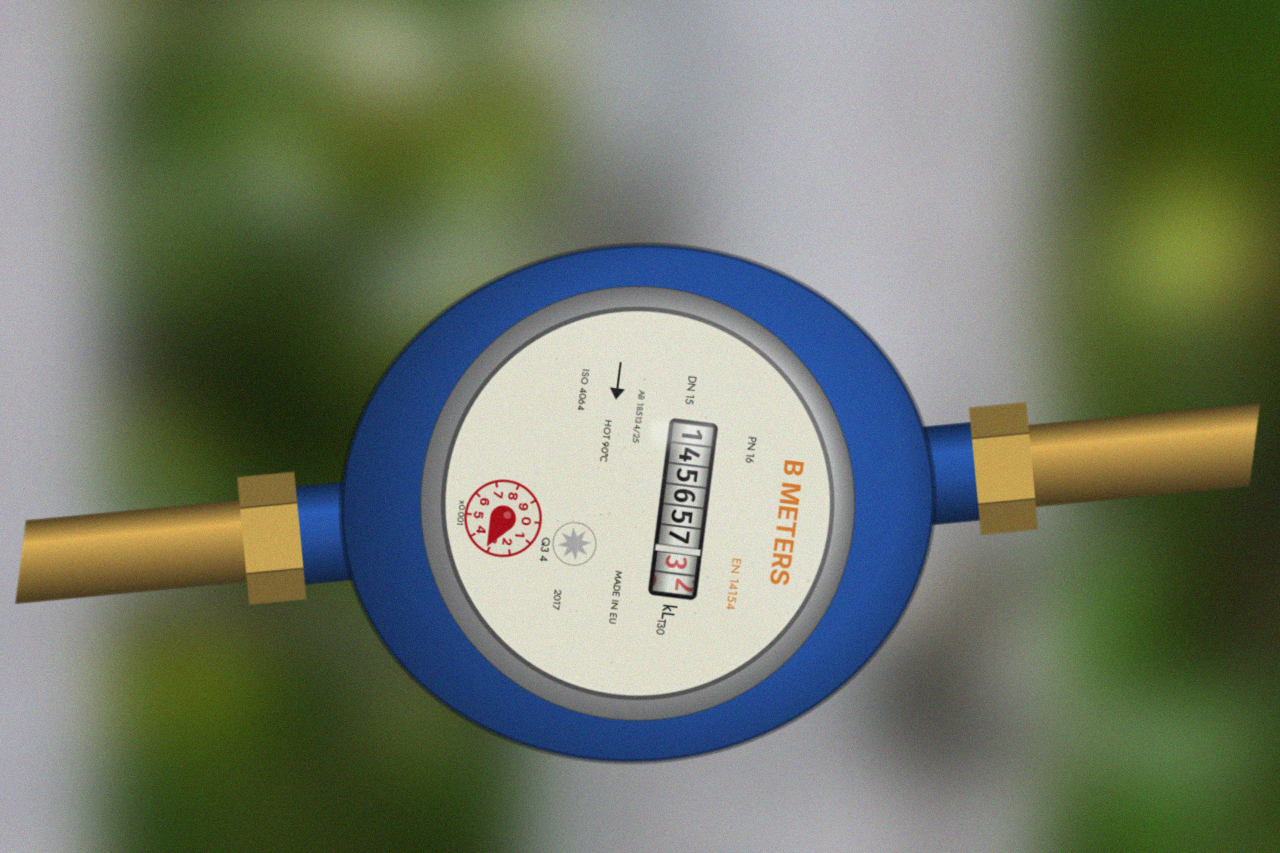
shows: 145657.323 kL
